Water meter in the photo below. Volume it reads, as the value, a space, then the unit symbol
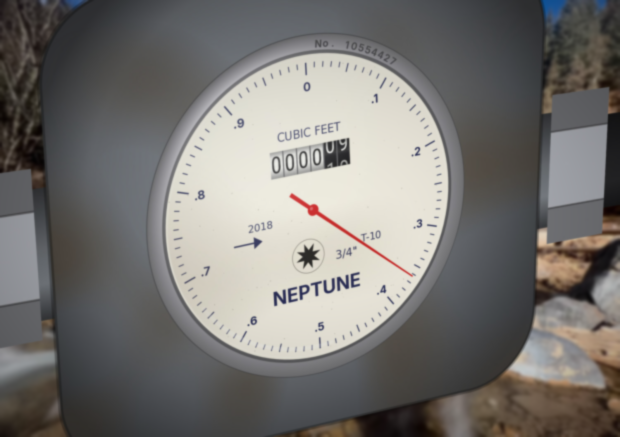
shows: 9.36 ft³
